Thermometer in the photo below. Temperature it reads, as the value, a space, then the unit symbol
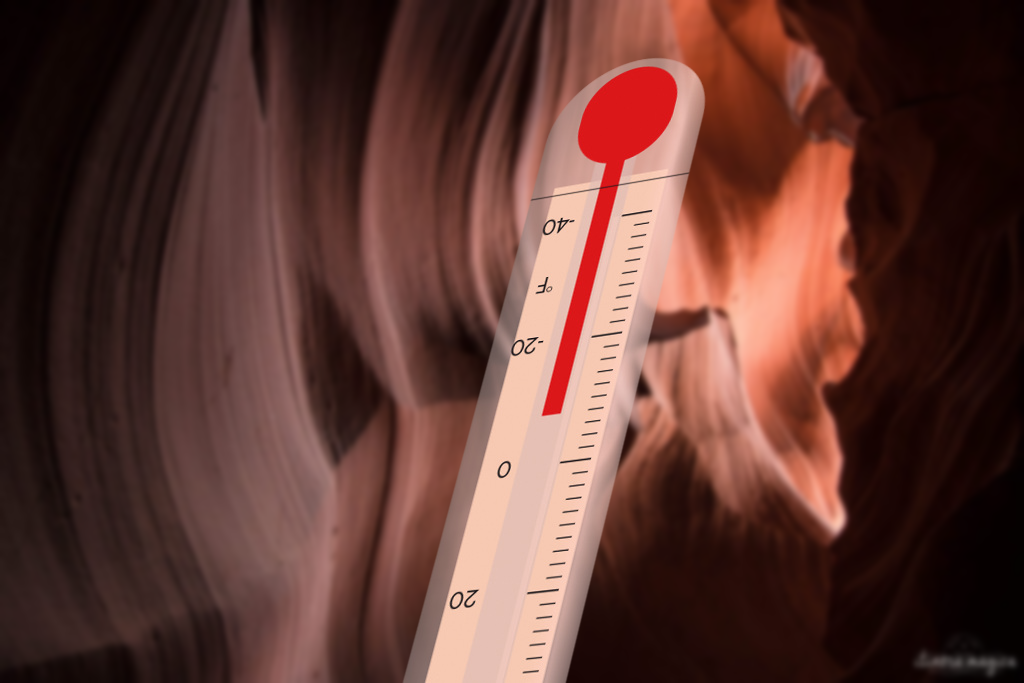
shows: -8 °F
